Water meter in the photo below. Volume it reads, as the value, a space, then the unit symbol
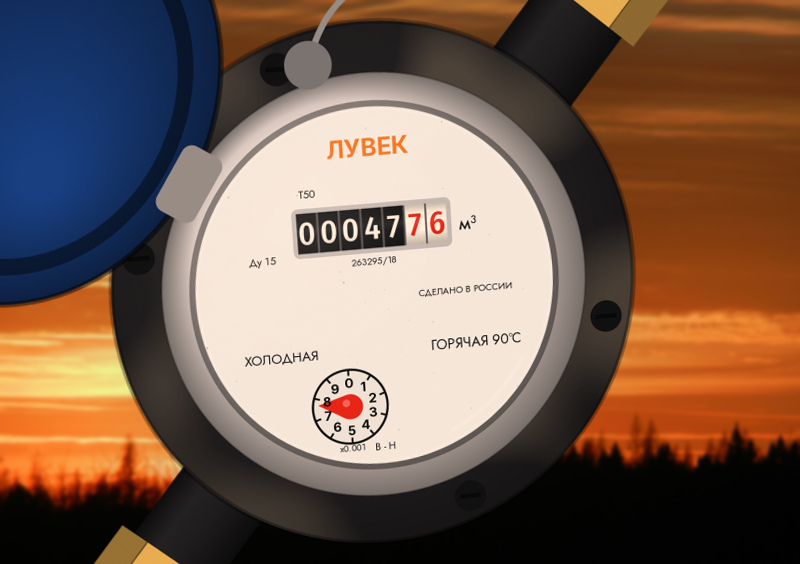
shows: 47.767 m³
